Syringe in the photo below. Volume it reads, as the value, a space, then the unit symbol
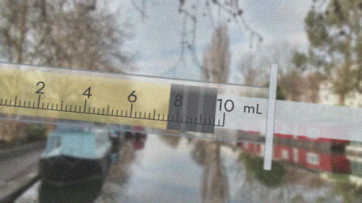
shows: 7.6 mL
